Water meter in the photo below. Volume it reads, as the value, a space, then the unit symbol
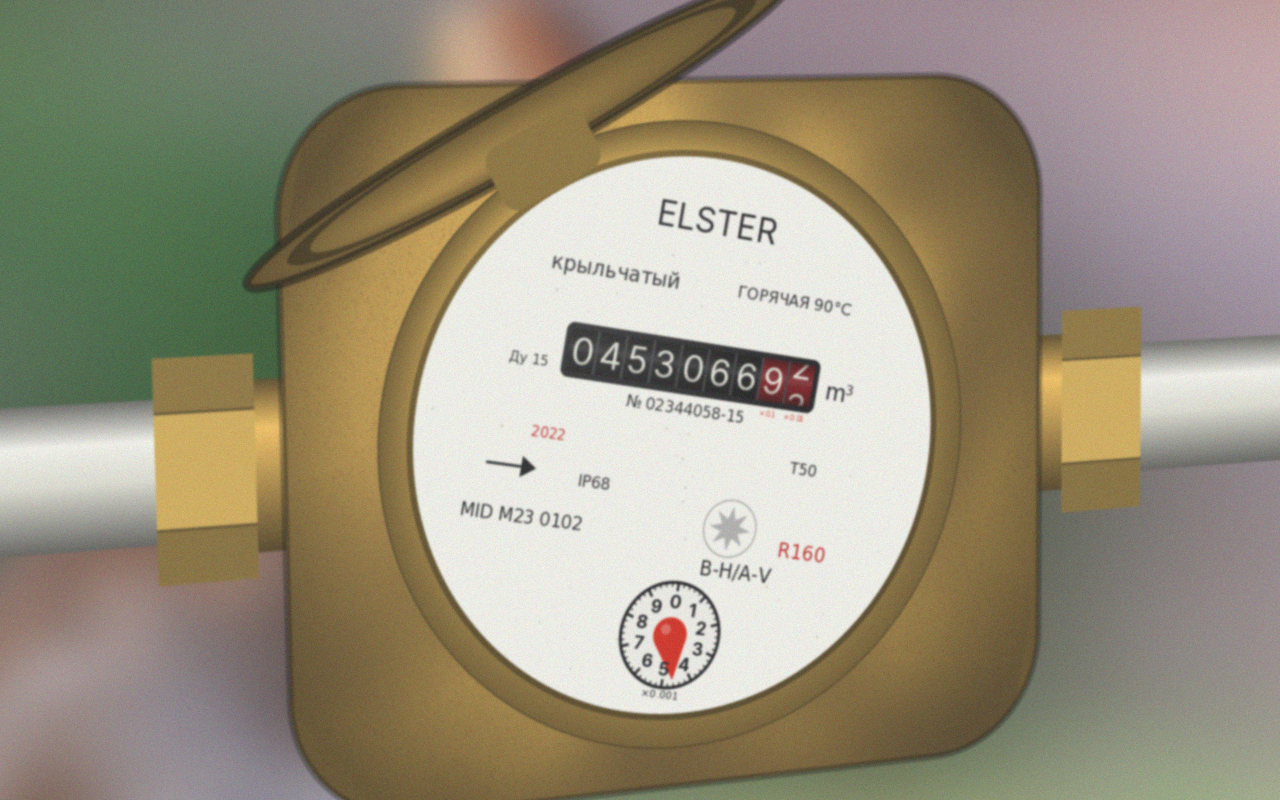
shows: 453066.924 m³
